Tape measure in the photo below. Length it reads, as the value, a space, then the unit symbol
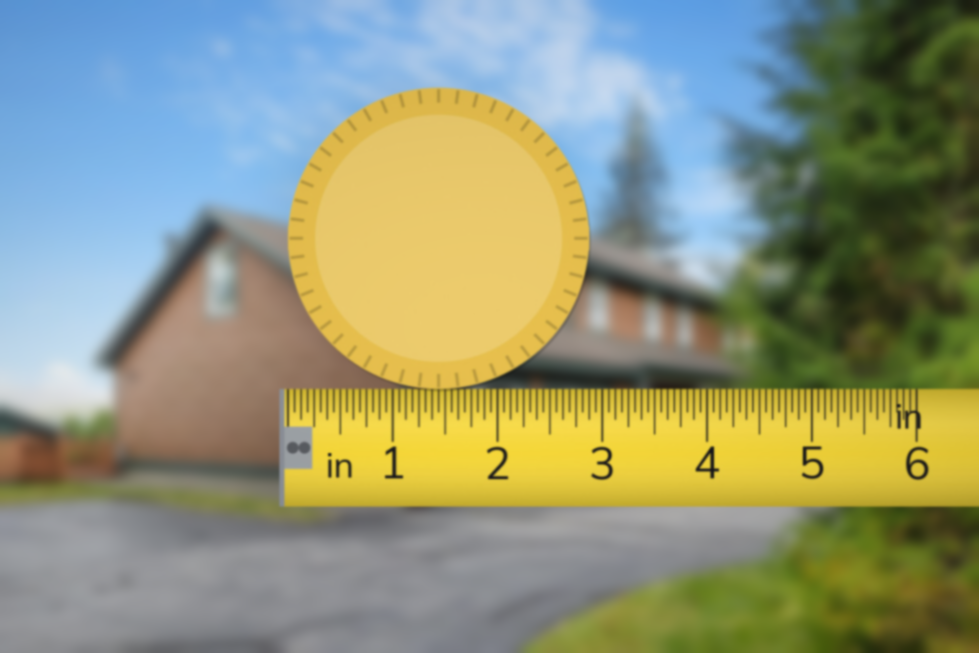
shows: 2.875 in
